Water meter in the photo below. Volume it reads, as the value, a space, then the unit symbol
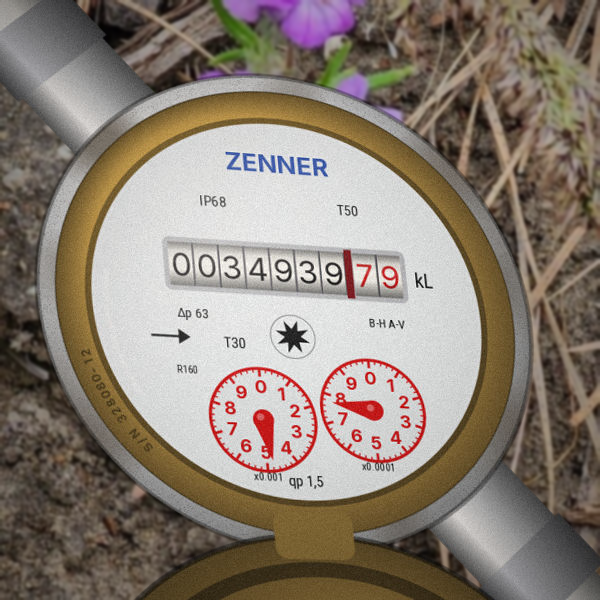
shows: 34939.7947 kL
